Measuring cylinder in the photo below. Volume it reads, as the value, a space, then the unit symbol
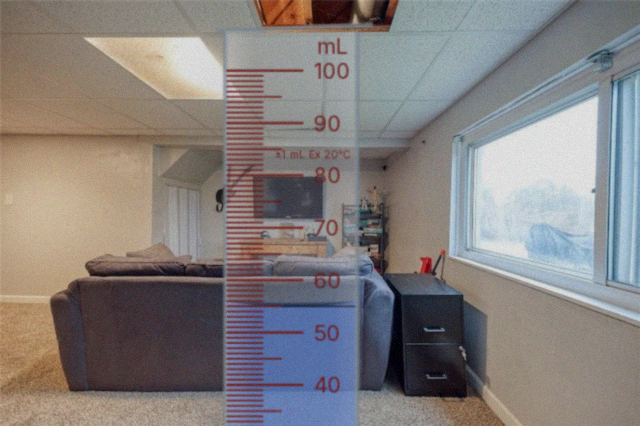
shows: 55 mL
